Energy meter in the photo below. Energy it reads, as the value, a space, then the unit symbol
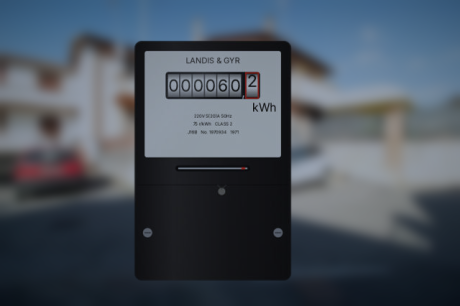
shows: 60.2 kWh
